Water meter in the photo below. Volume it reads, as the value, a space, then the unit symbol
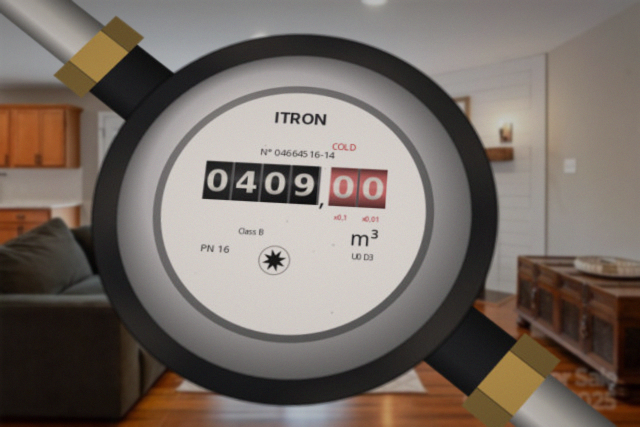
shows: 409.00 m³
